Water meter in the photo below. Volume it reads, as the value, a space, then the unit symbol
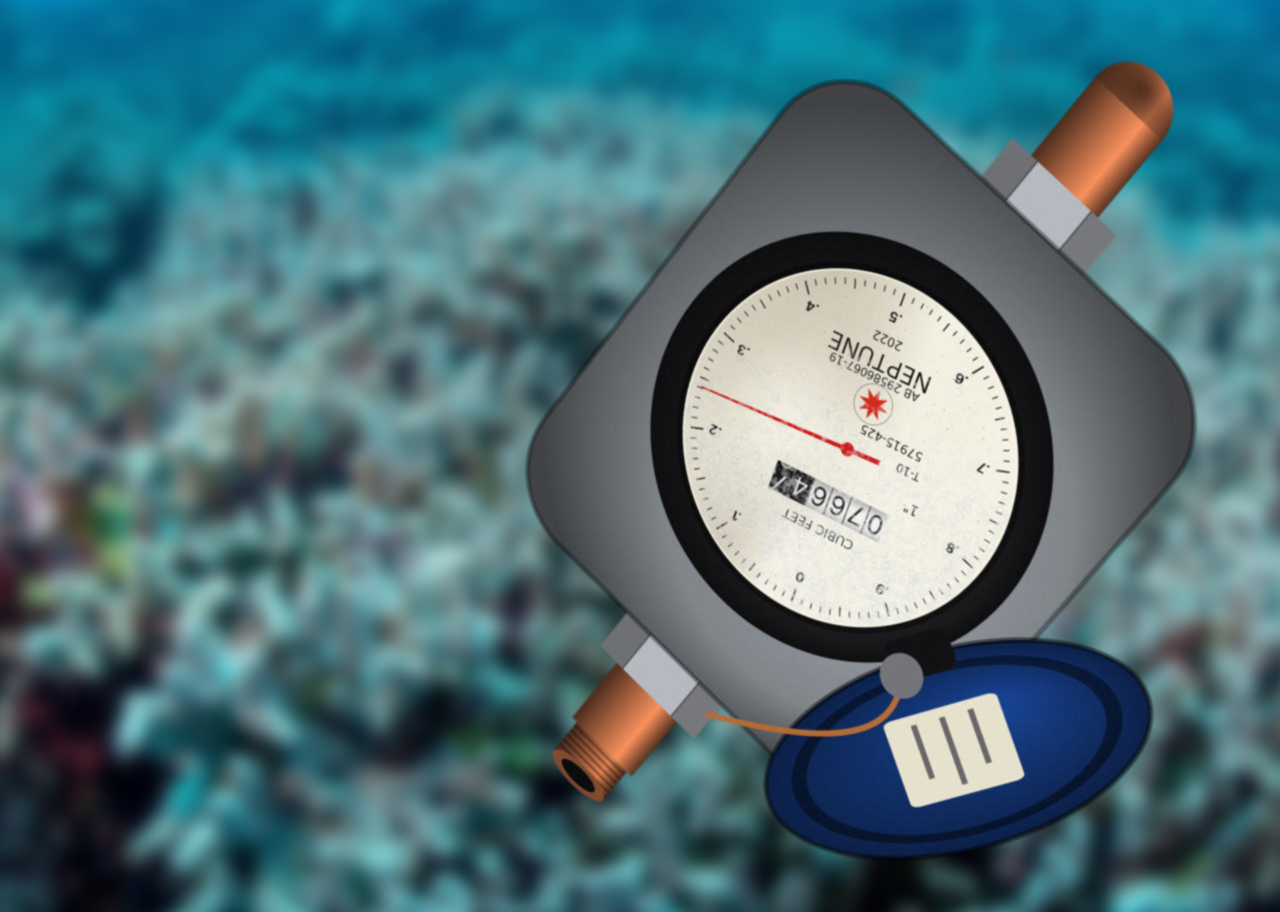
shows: 76647.24 ft³
